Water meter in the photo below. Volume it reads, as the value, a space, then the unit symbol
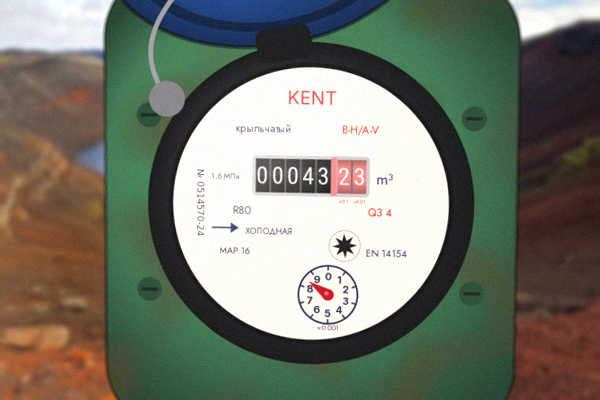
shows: 43.238 m³
